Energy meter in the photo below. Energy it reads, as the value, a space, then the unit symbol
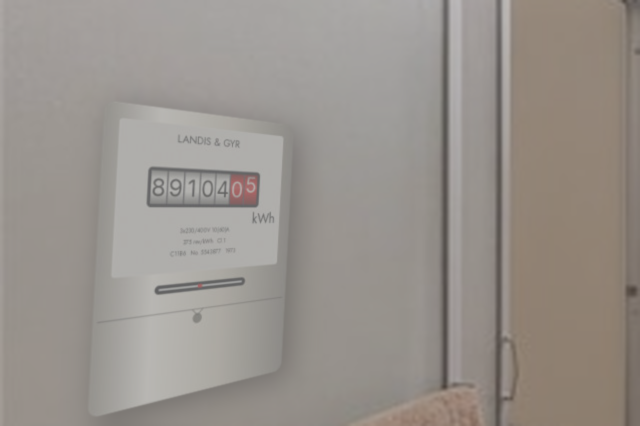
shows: 89104.05 kWh
